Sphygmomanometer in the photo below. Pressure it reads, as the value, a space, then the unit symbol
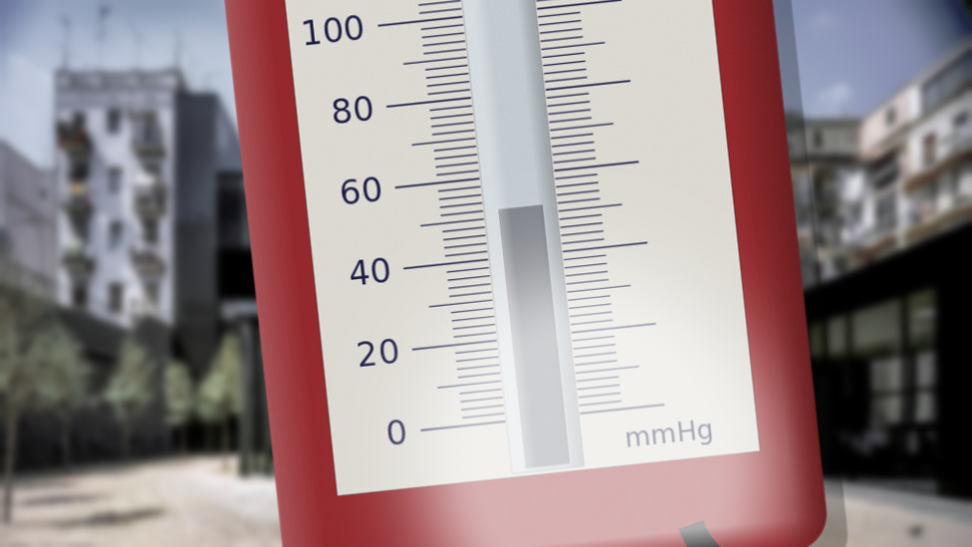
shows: 52 mmHg
